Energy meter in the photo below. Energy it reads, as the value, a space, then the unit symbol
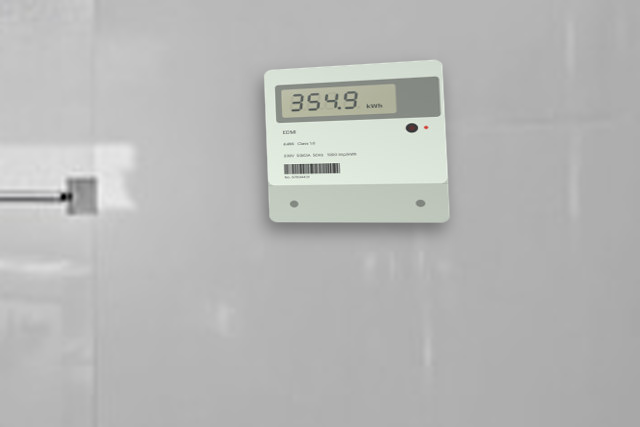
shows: 354.9 kWh
